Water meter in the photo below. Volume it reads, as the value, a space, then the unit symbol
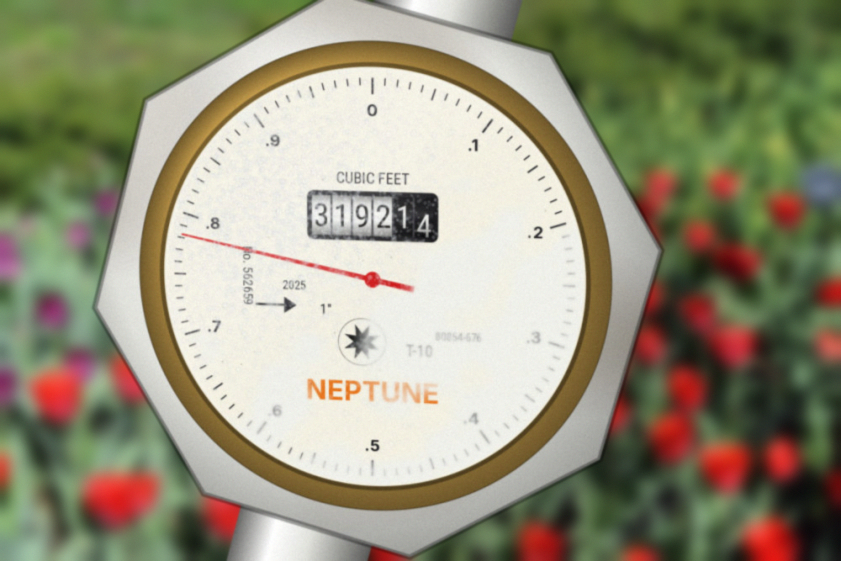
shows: 319213.78 ft³
